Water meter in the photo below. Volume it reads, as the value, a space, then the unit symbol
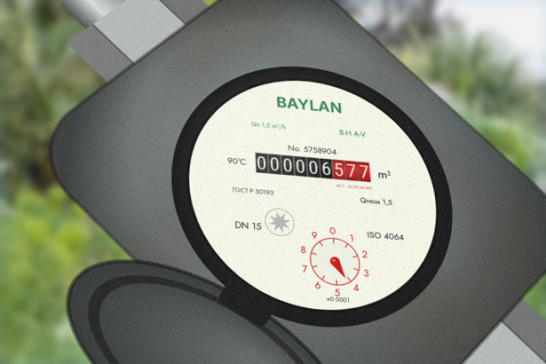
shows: 6.5774 m³
